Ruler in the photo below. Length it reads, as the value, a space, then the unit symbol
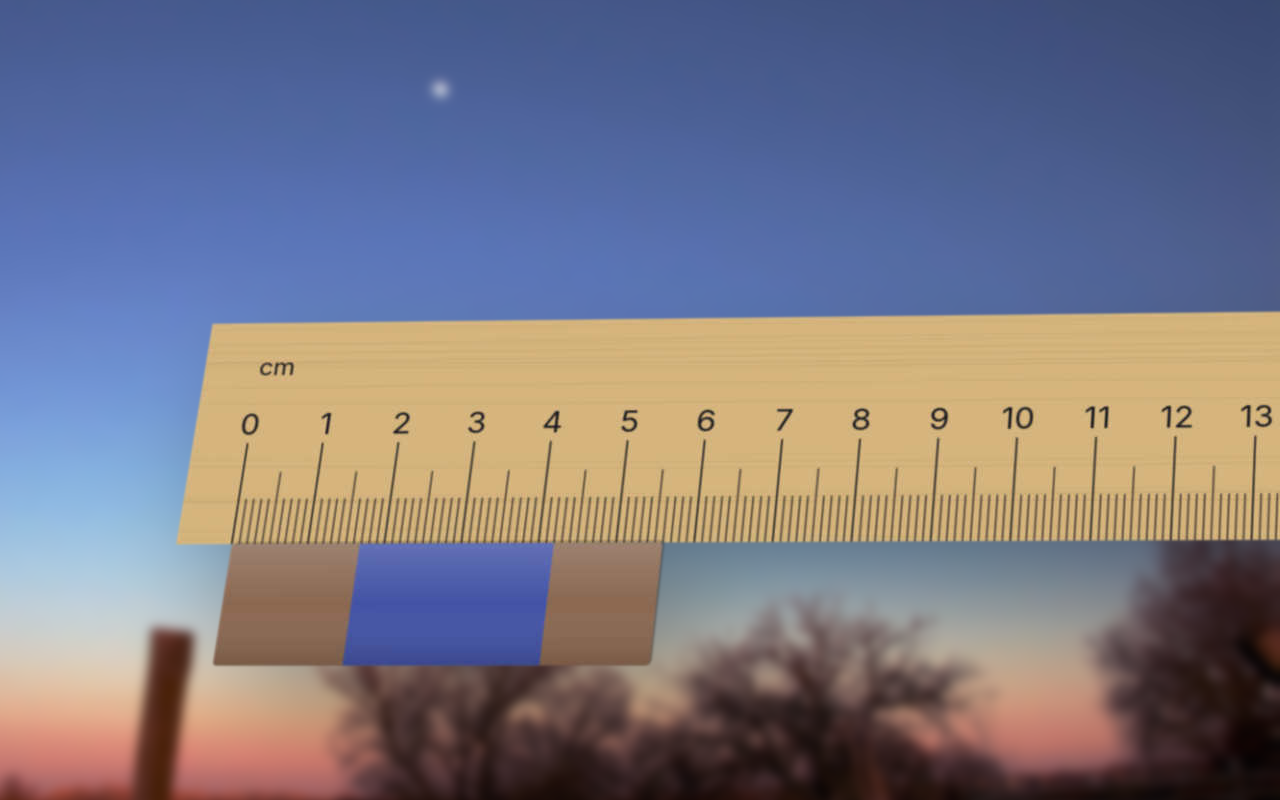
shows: 5.6 cm
